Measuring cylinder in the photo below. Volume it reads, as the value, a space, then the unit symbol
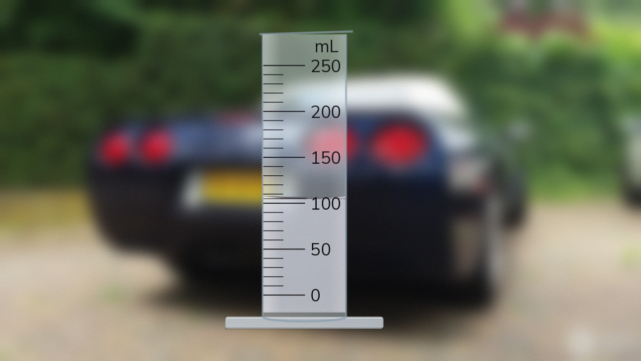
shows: 105 mL
